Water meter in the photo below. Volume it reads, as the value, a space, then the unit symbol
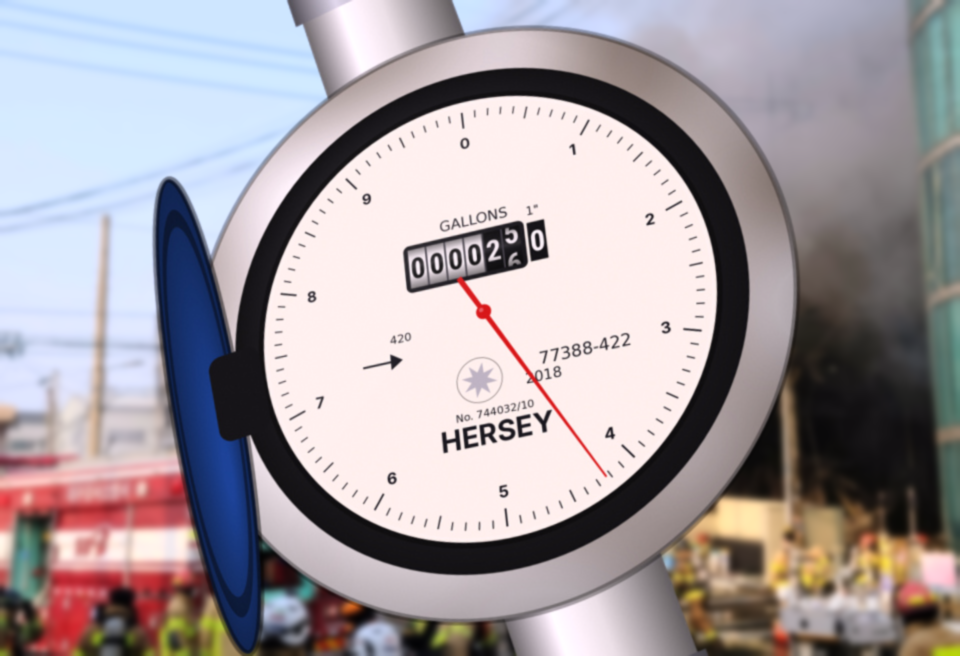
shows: 254.2 gal
